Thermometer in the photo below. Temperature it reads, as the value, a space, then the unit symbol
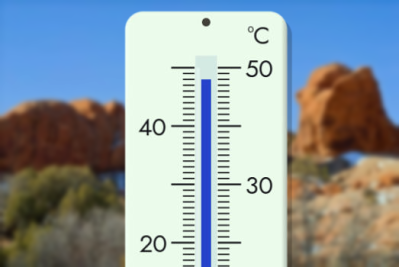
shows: 48 °C
